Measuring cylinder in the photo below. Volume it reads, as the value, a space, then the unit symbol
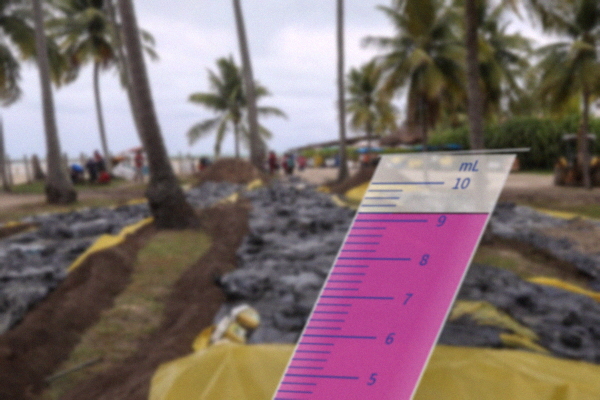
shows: 9.2 mL
